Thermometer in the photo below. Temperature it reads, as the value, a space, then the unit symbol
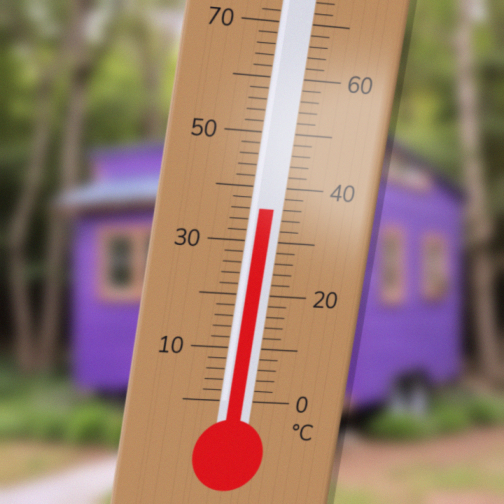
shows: 36 °C
